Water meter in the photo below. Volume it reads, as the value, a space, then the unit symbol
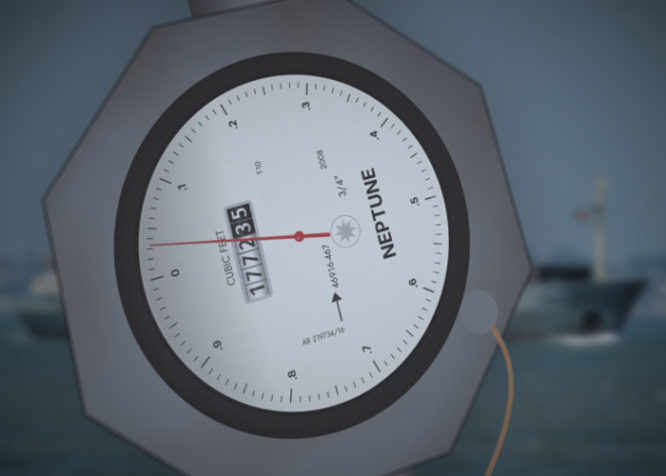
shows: 177235.03 ft³
